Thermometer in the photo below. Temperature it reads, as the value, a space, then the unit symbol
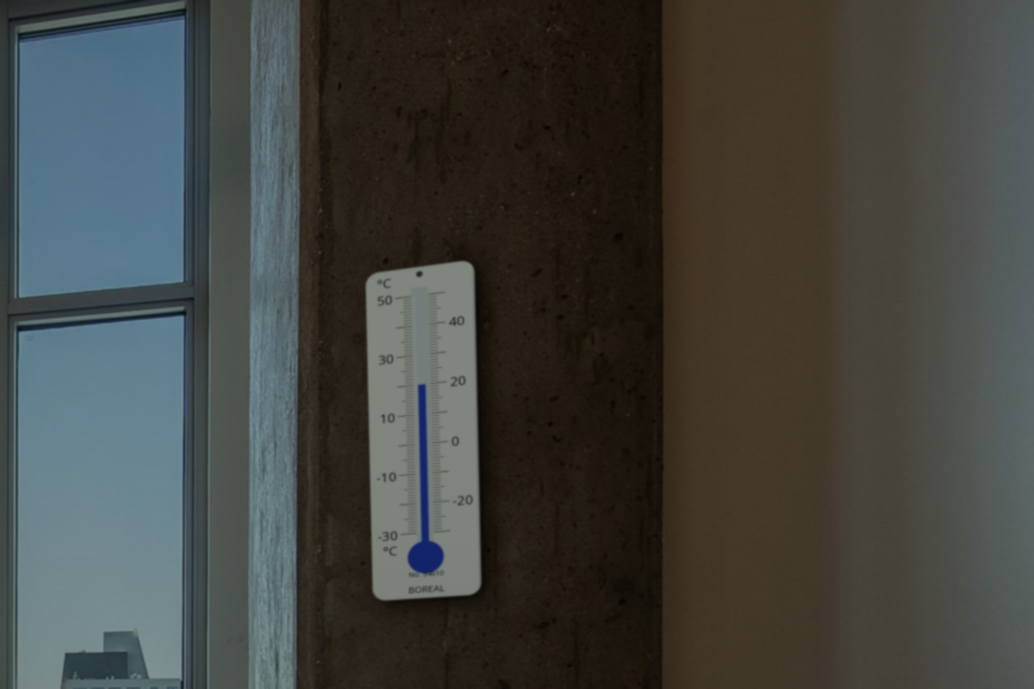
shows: 20 °C
